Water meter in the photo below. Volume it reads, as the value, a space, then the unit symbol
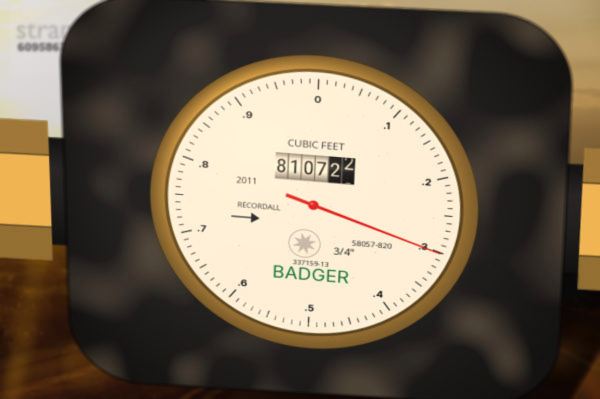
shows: 810722.30 ft³
